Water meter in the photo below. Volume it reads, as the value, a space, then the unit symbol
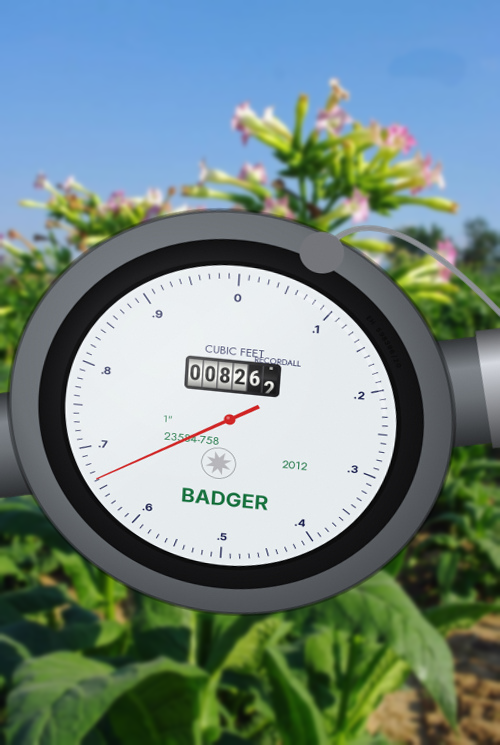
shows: 8261.66 ft³
